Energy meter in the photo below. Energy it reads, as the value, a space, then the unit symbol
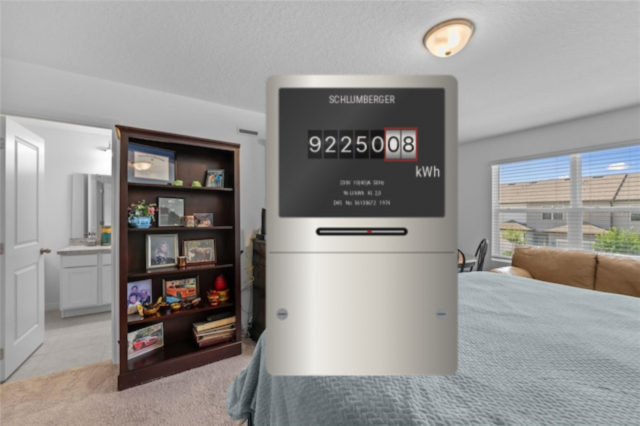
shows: 92250.08 kWh
